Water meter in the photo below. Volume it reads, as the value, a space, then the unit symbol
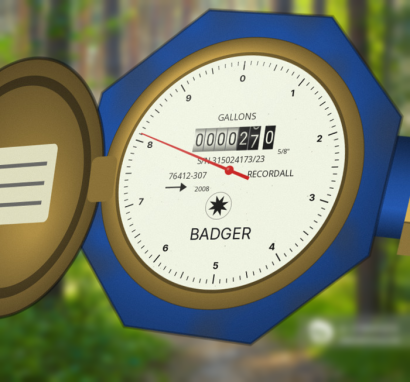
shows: 268.1 gal
